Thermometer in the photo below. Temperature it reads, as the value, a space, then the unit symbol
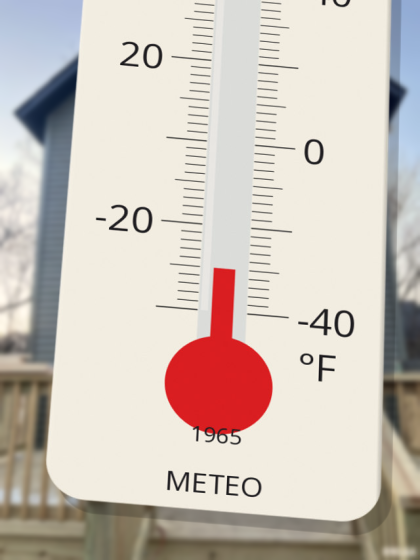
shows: -30 °F
